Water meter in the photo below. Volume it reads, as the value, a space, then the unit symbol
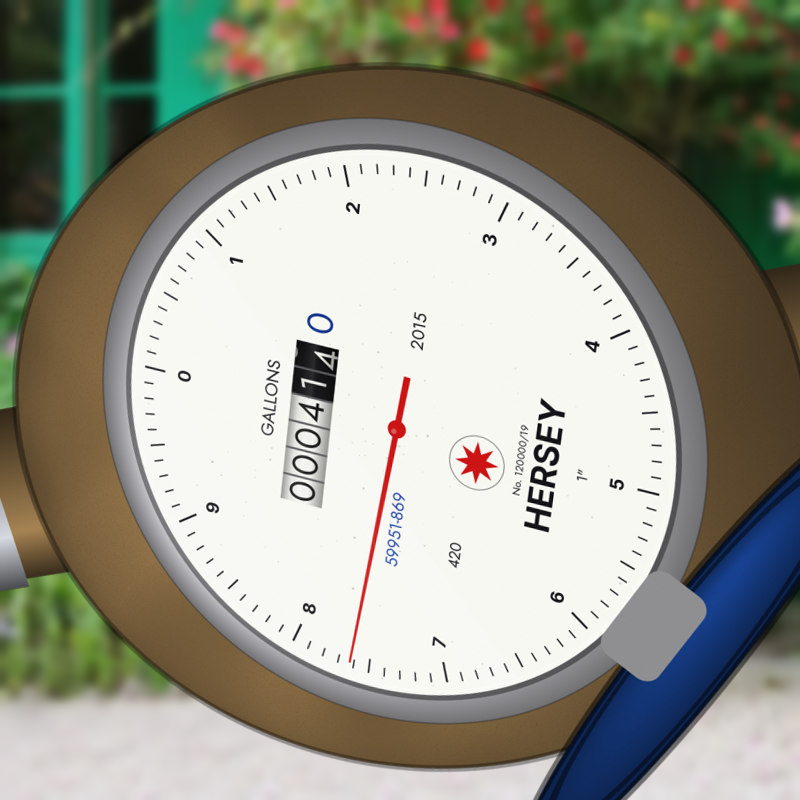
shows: 4137.6 gal
